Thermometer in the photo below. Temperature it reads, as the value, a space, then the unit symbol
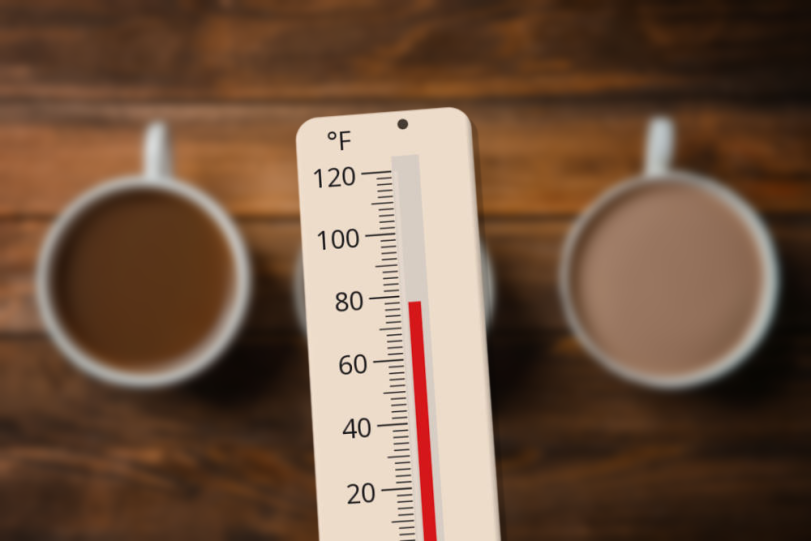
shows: 78 °F
